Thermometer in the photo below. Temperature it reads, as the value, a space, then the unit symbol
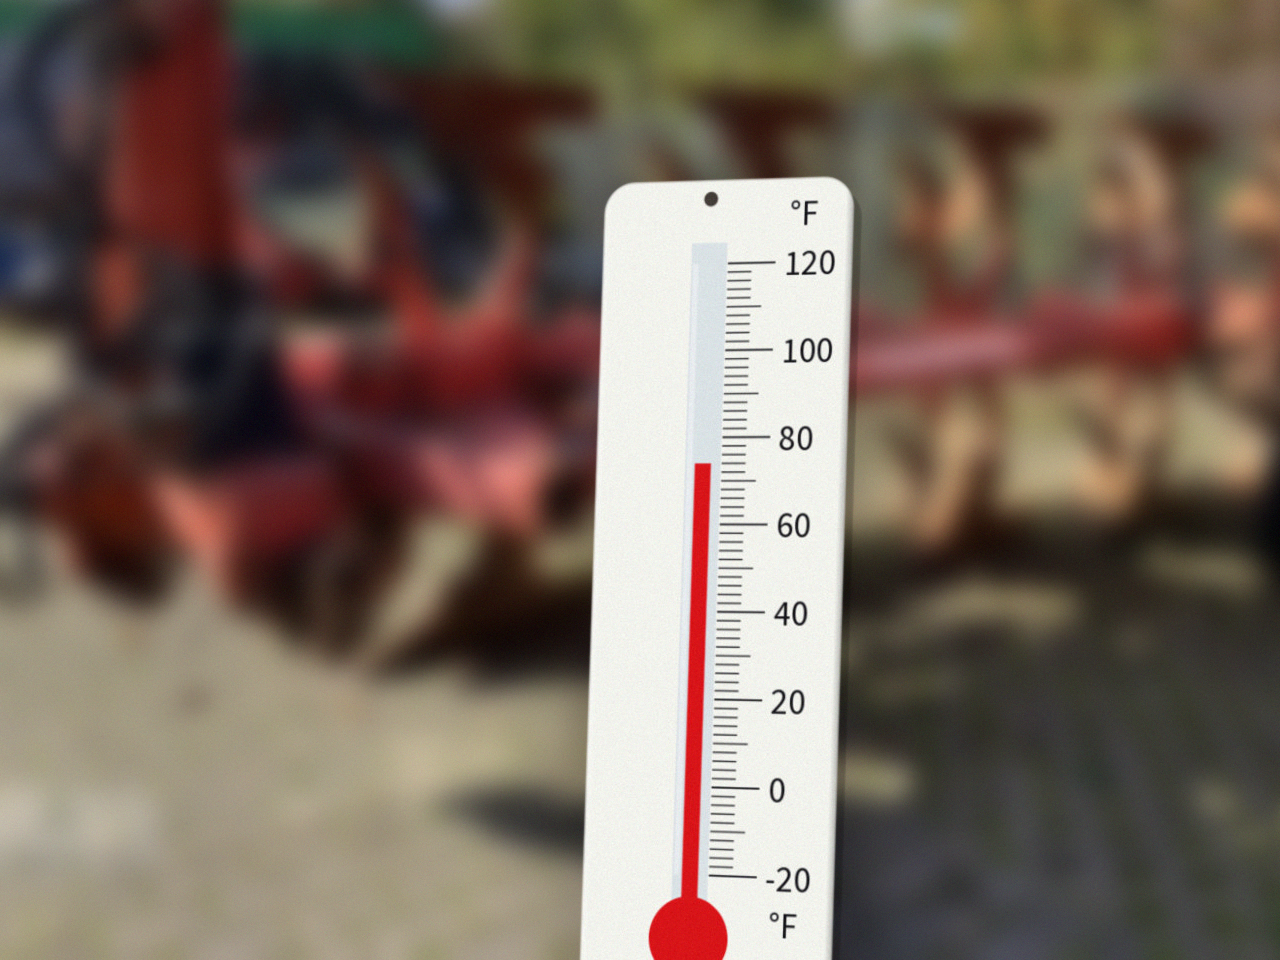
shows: 74 °F
